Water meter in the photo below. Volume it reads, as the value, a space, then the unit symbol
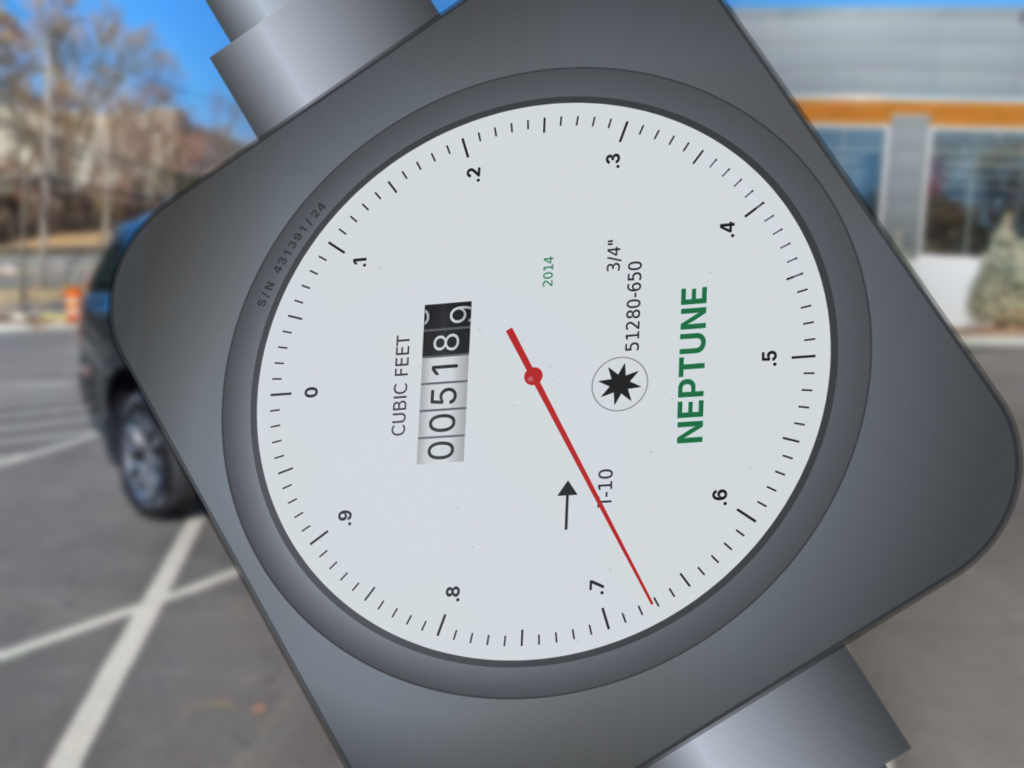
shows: 5188.67 ft³
